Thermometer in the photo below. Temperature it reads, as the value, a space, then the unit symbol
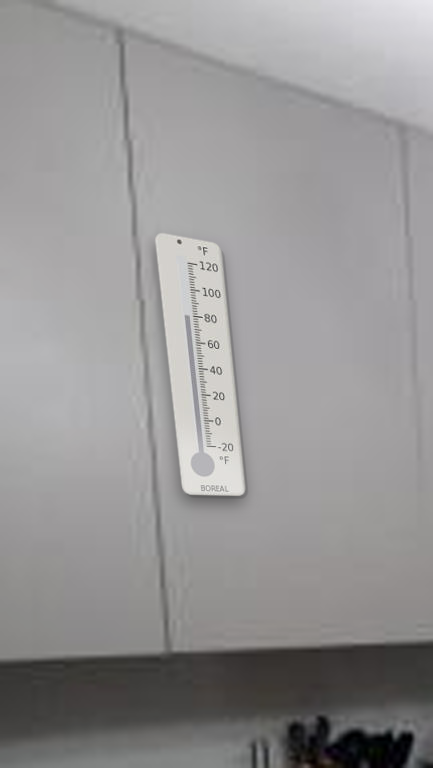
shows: 80 °F
